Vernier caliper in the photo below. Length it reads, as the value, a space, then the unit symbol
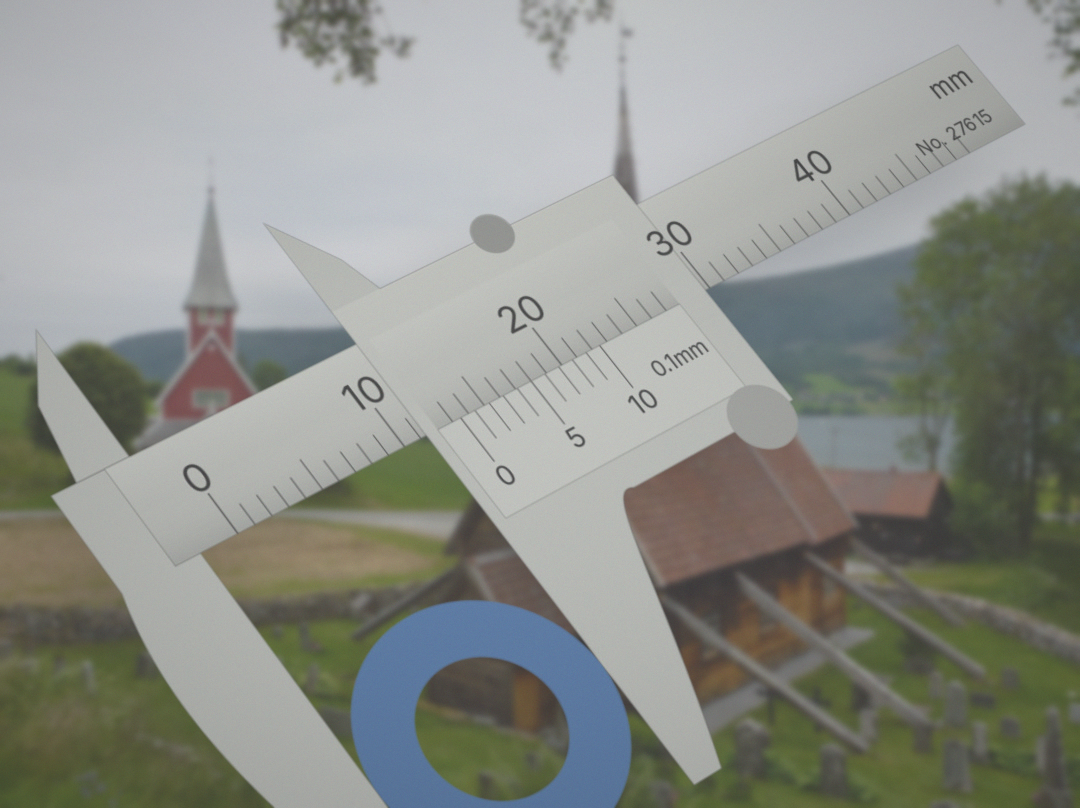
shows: 13.5 mm
